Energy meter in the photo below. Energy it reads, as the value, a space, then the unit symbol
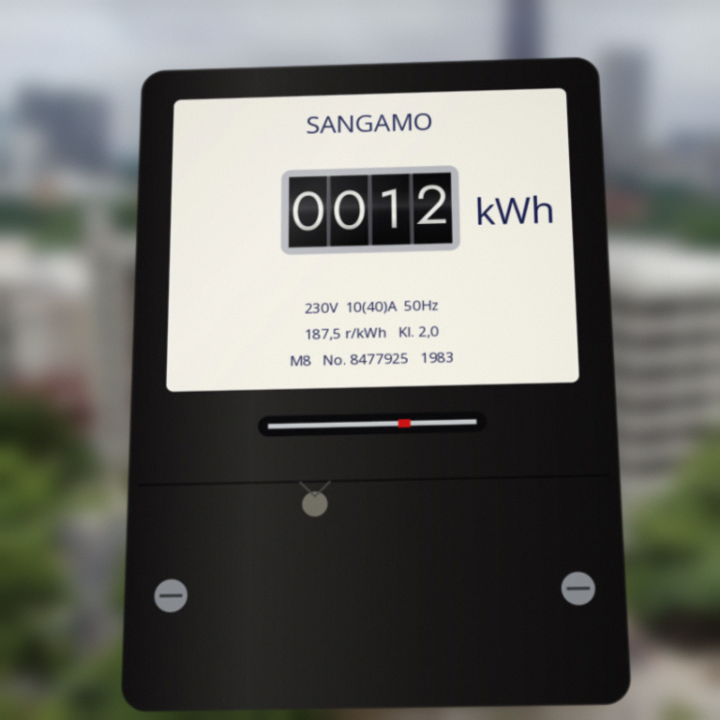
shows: 12 kWh
